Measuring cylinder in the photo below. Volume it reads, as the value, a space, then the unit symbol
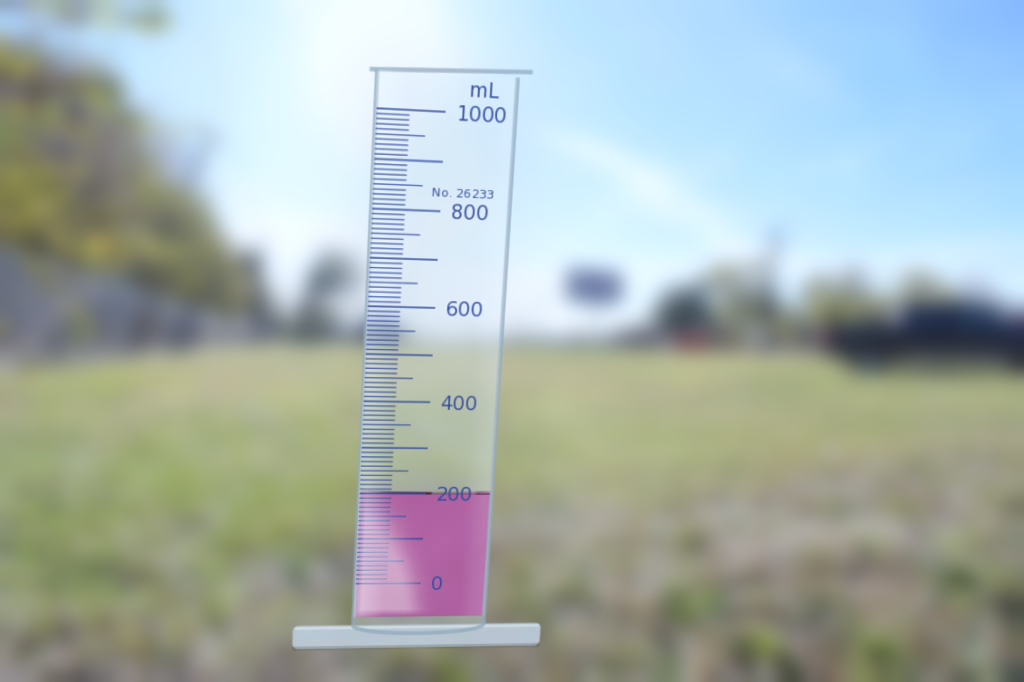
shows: 200 mL
